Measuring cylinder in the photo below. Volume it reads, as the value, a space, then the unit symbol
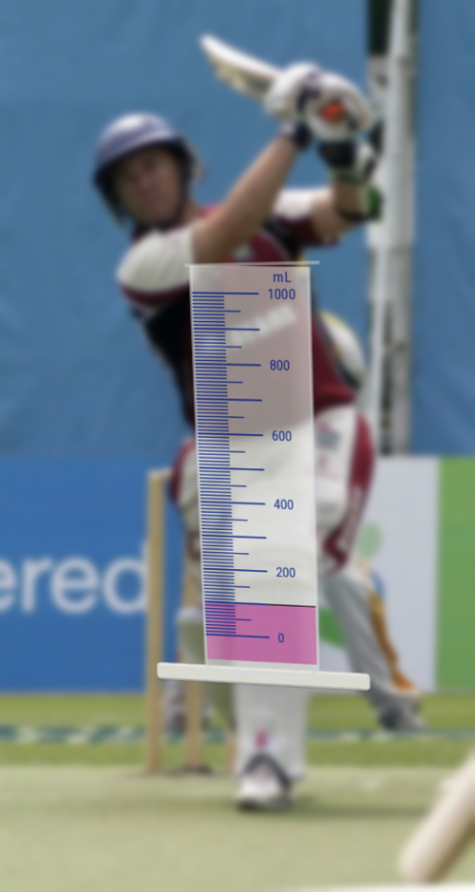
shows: 100 mL
